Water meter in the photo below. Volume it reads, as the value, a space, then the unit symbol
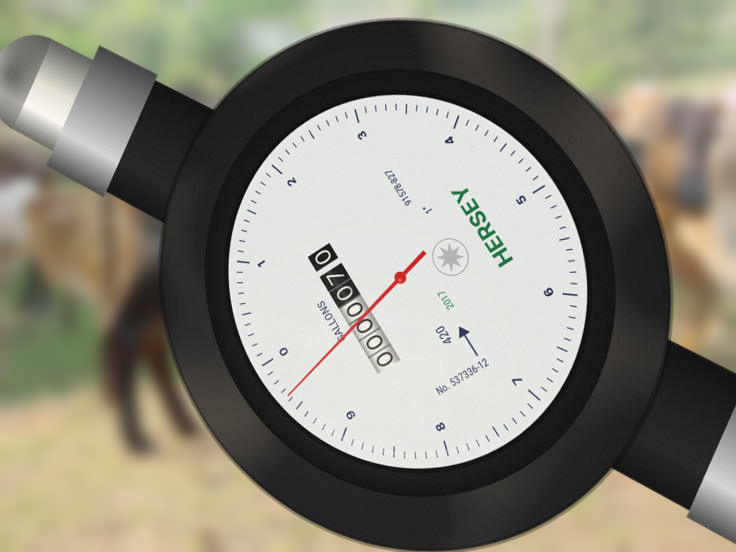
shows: 69.6 gal
